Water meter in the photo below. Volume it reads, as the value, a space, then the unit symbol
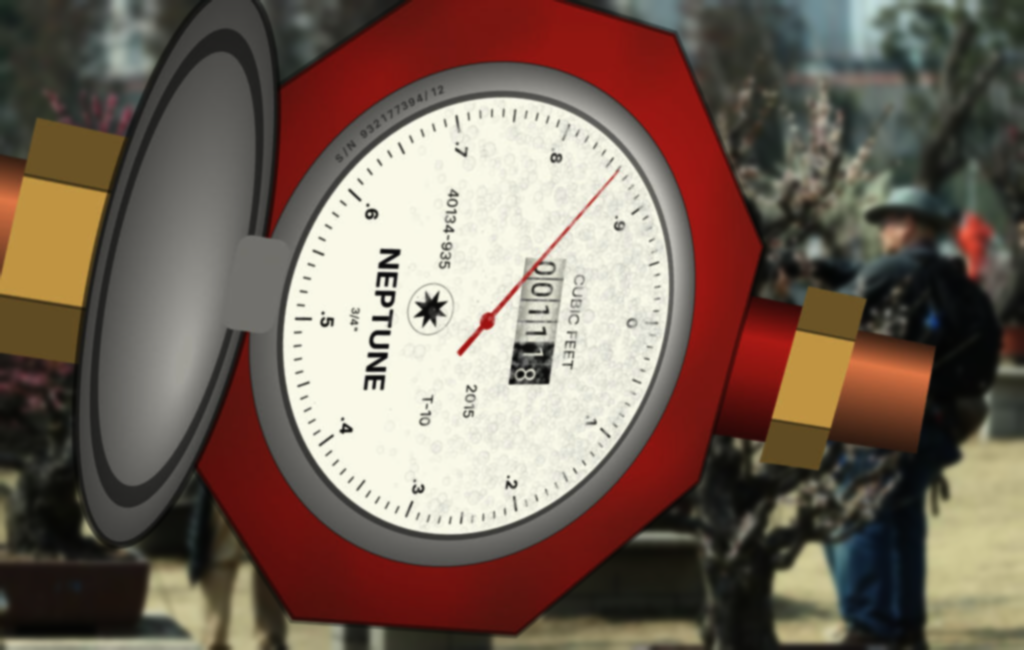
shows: 1117.86 ft³
